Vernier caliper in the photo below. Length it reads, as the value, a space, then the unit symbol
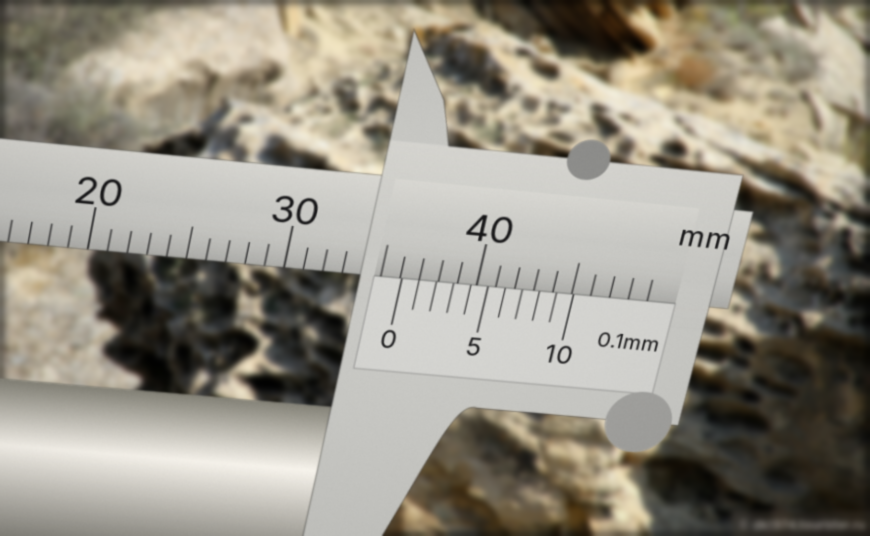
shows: 36.1 mm
